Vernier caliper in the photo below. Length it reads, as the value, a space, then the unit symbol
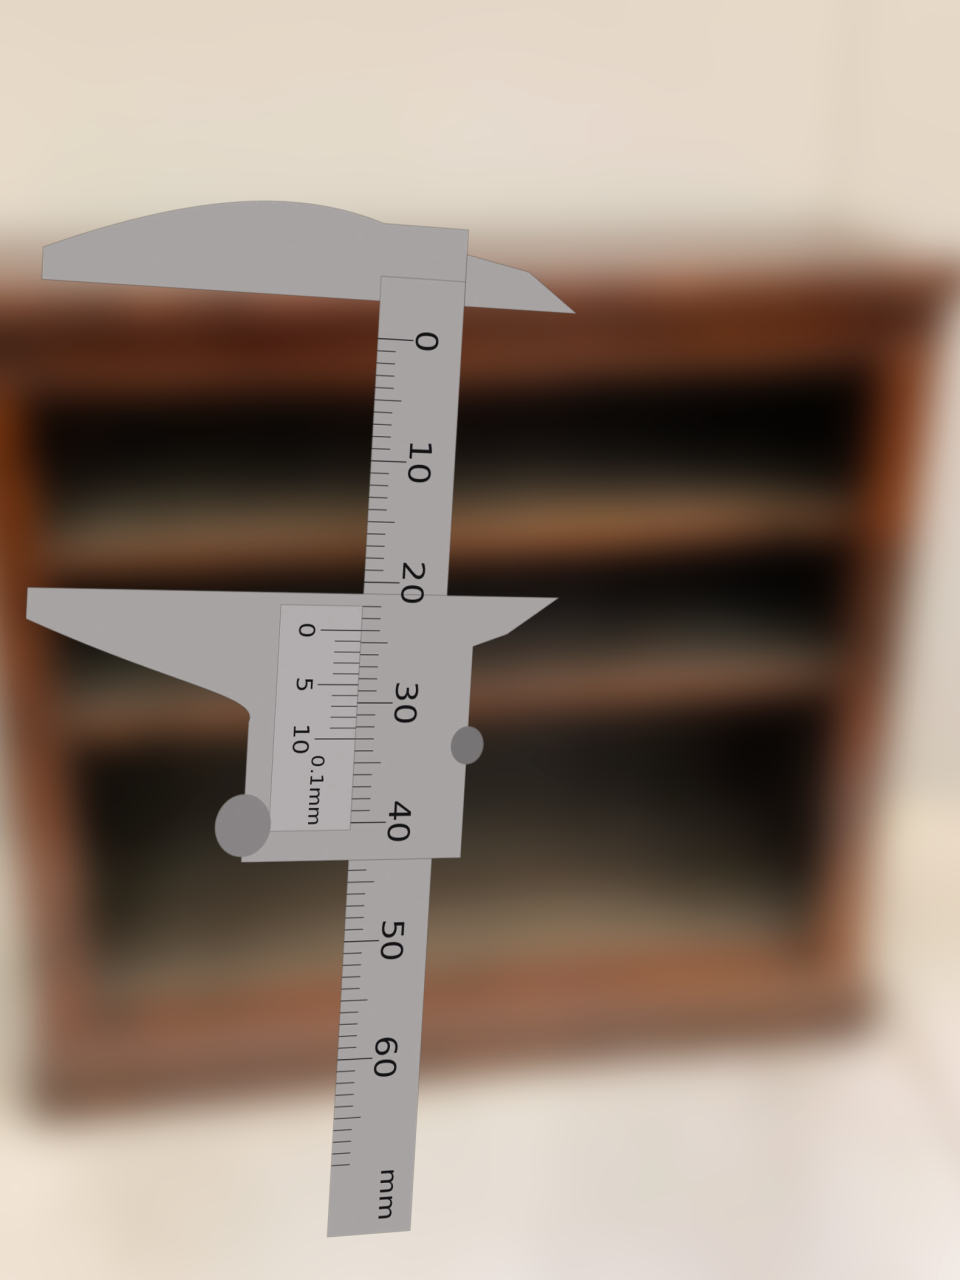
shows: 24.0 mm
